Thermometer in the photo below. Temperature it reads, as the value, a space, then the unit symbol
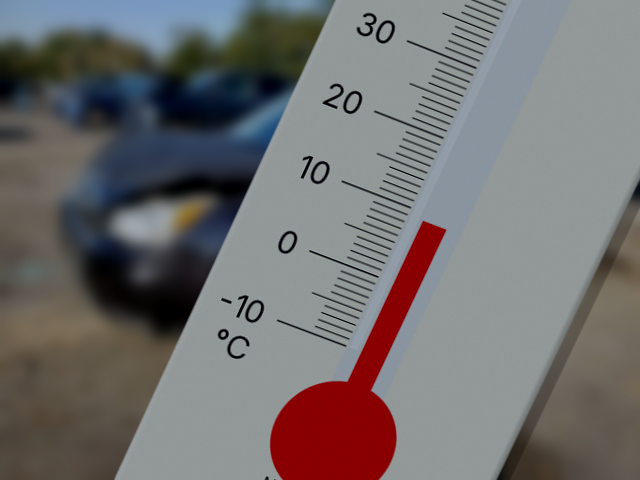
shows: 9 °C
